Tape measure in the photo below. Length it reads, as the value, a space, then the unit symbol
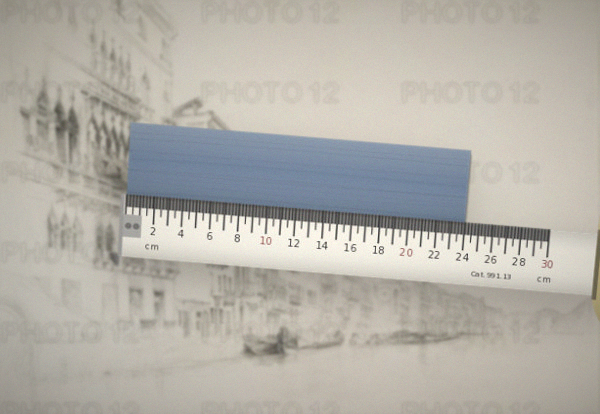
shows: 24 cm
